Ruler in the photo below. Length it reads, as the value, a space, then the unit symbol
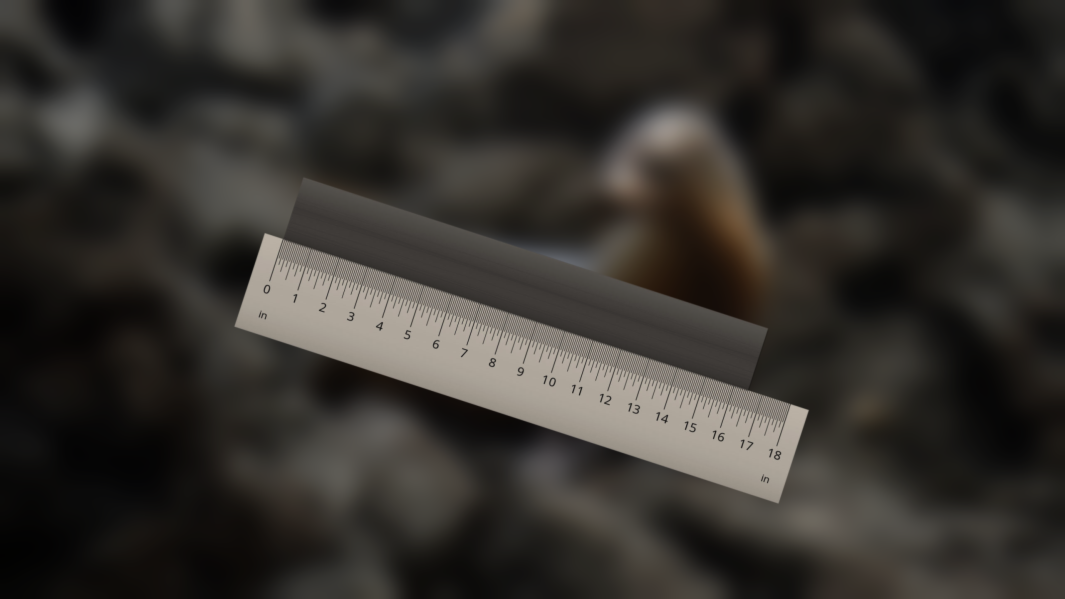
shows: 16.5 in
